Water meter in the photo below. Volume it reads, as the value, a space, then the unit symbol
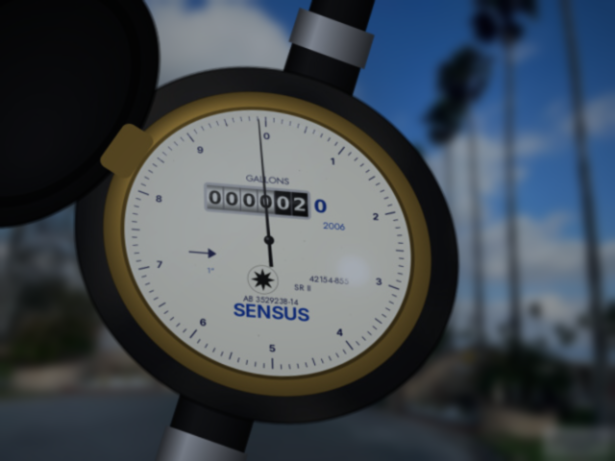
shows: 19.9 gal
